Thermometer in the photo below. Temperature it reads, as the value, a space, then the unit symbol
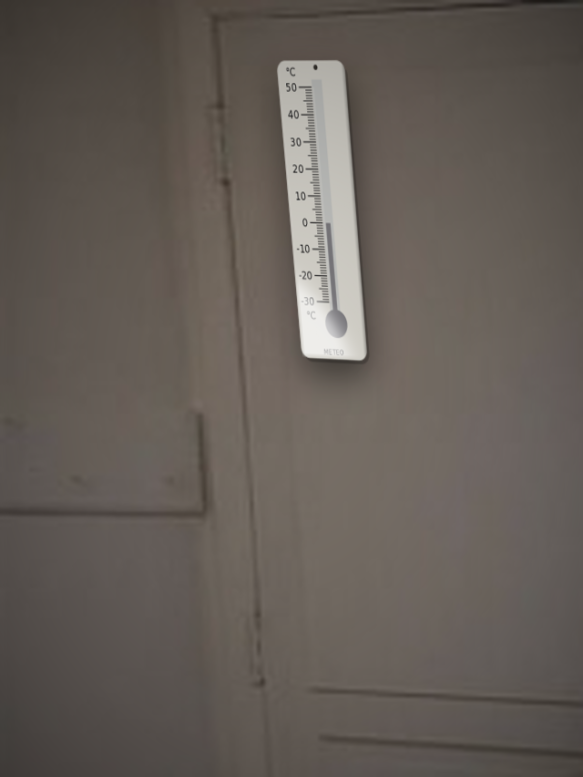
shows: 0 °C
